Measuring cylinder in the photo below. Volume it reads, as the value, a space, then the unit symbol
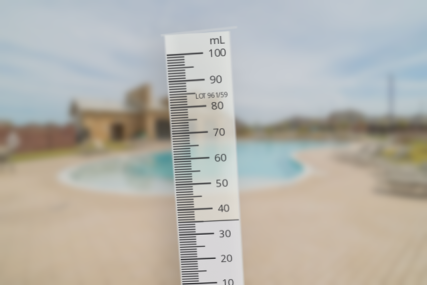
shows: 35 mL
